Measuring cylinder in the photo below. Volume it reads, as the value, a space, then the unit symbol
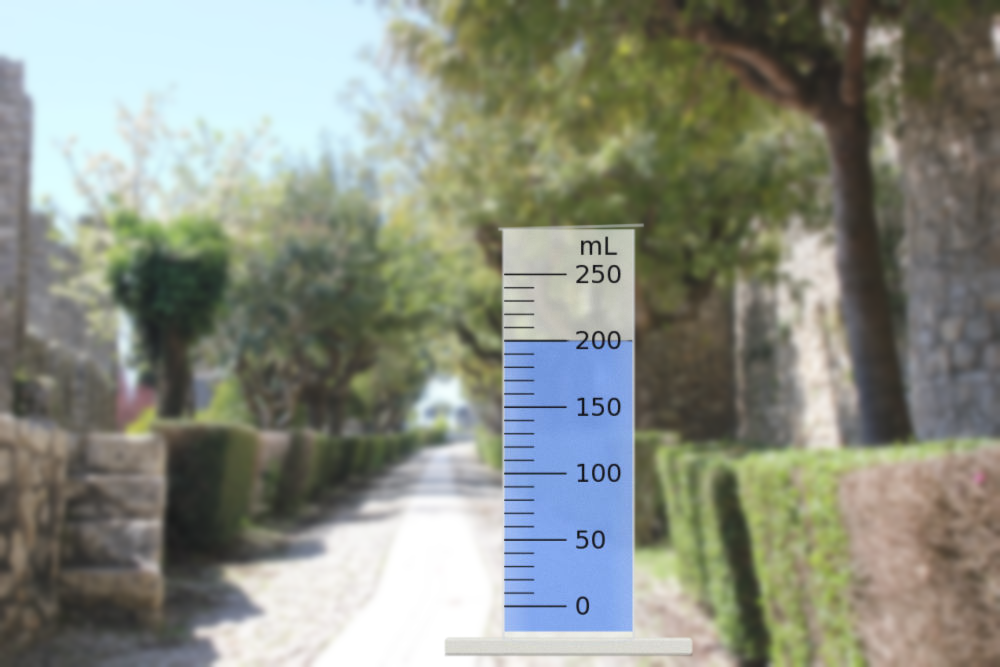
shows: 200 mL
